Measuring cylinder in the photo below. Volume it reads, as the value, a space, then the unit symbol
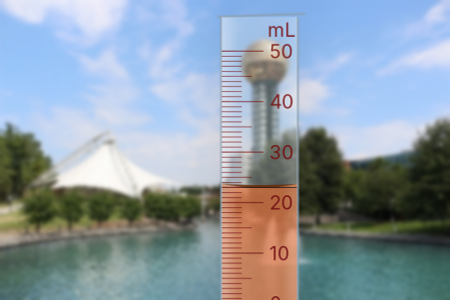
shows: 23 mL
